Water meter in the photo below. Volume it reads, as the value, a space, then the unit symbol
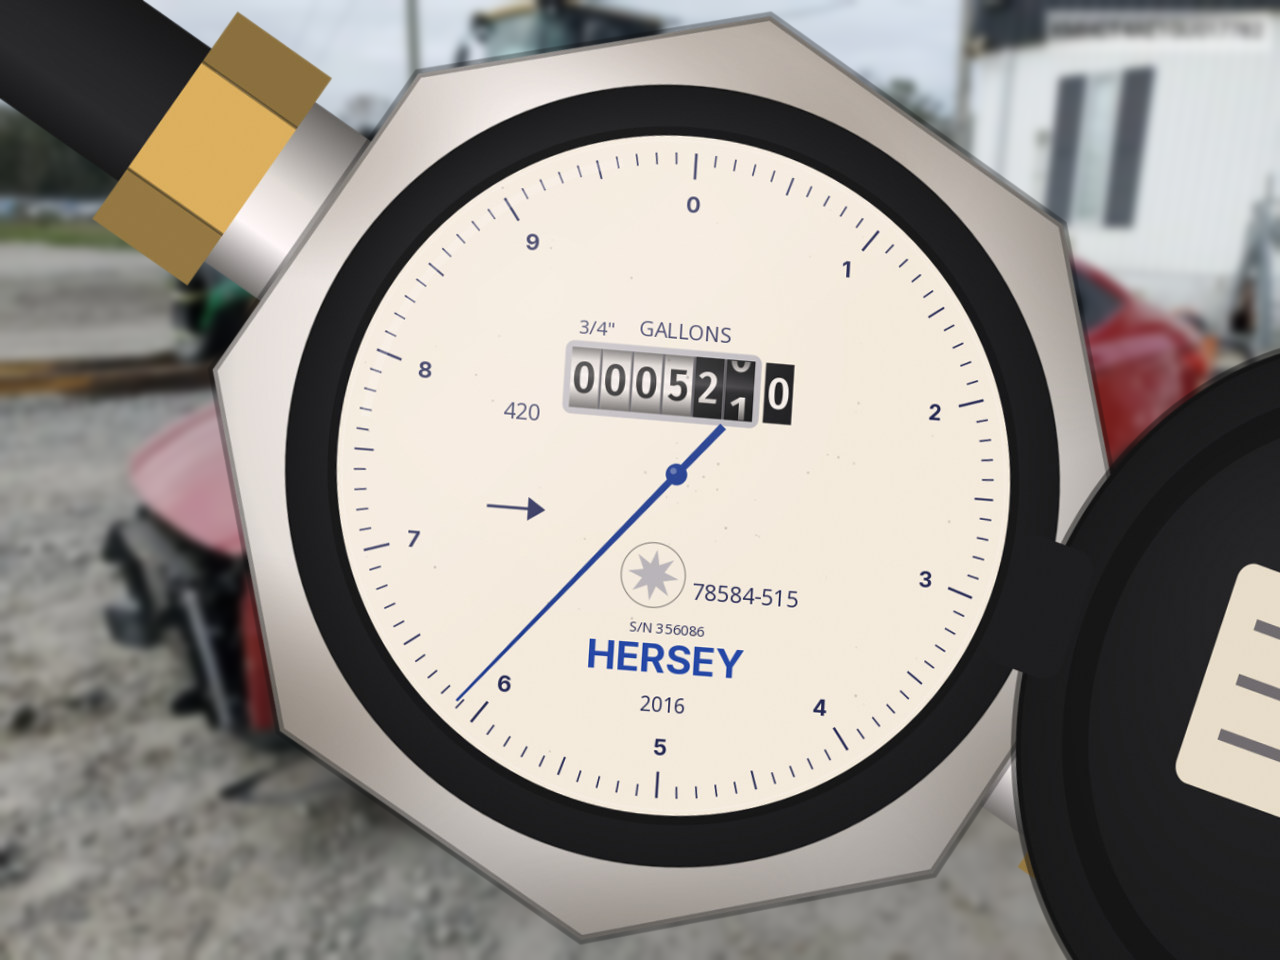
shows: 5206.1 gal
